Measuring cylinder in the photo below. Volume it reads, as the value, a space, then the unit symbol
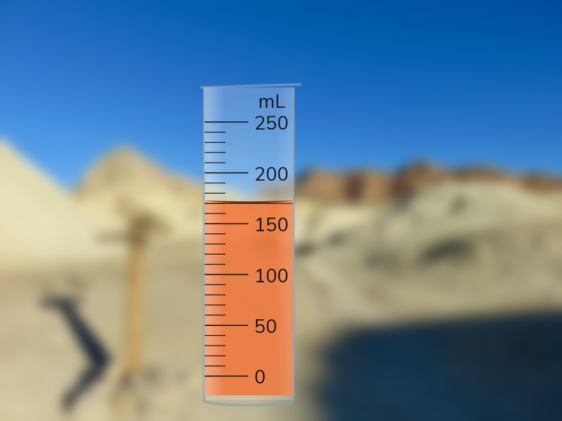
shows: 170 mL
